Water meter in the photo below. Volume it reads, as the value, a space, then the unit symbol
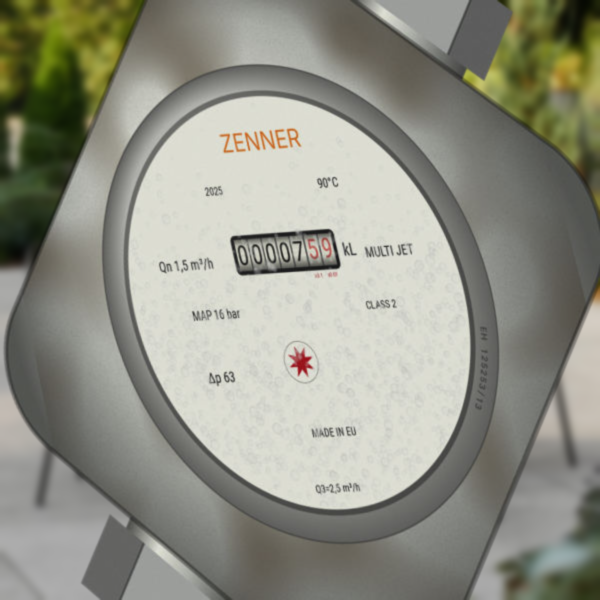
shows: 7.59 kL
